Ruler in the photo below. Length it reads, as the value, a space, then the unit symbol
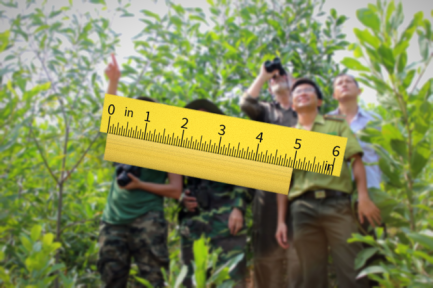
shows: 5 in
